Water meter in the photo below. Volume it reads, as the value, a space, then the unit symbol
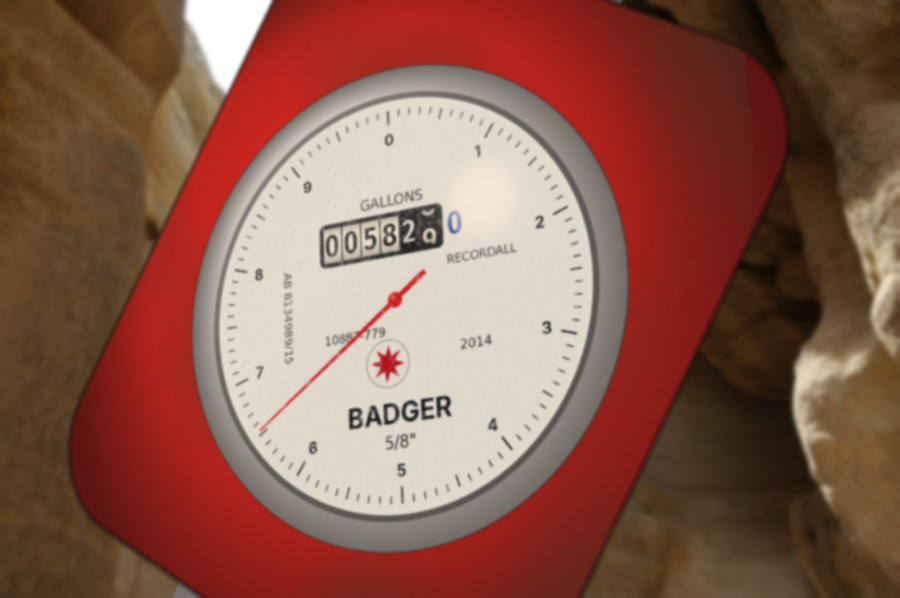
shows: 58286.5 gal
